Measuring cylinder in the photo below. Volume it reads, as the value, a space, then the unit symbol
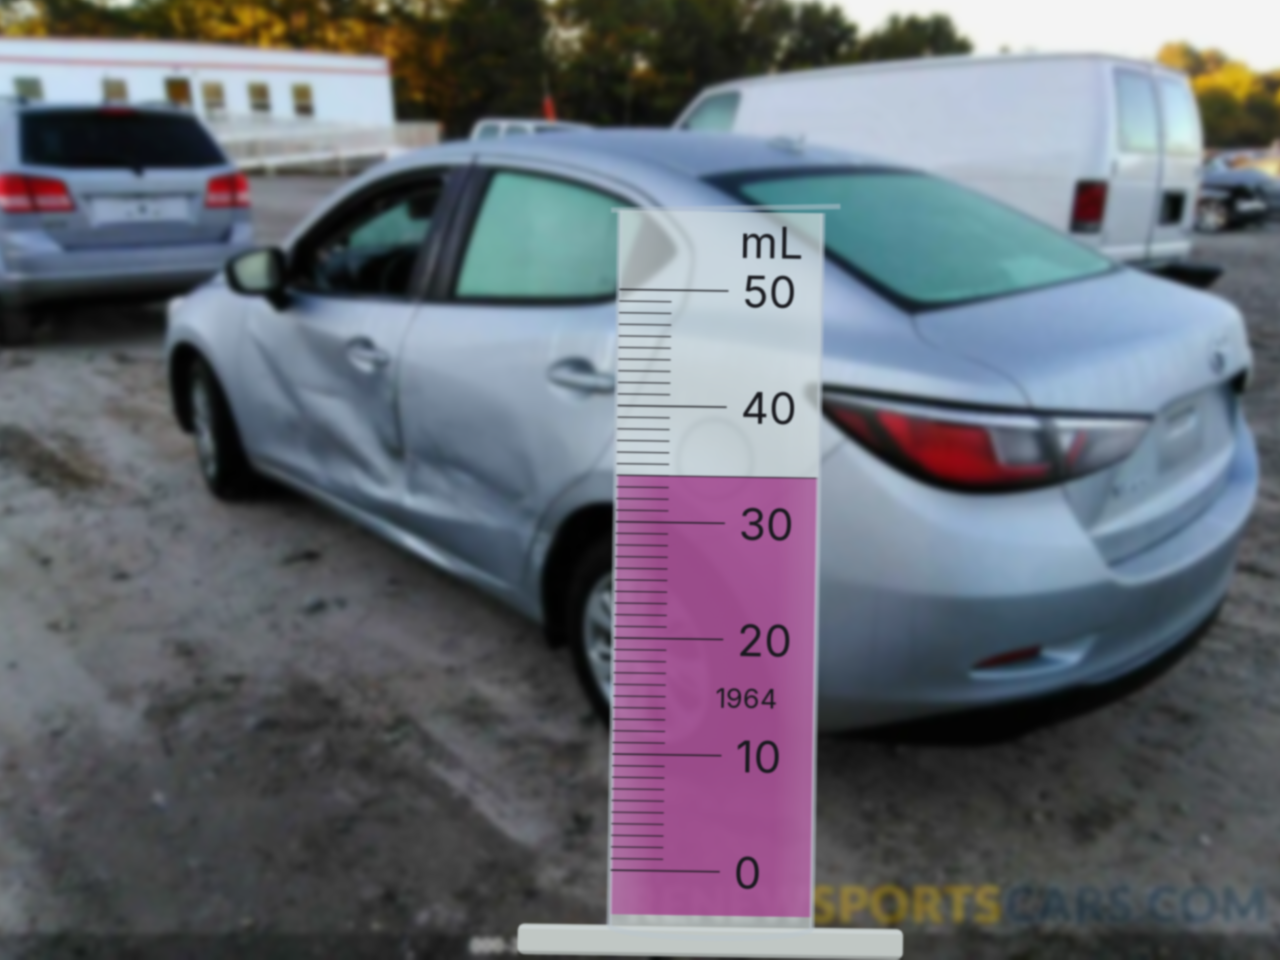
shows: 34 mL
